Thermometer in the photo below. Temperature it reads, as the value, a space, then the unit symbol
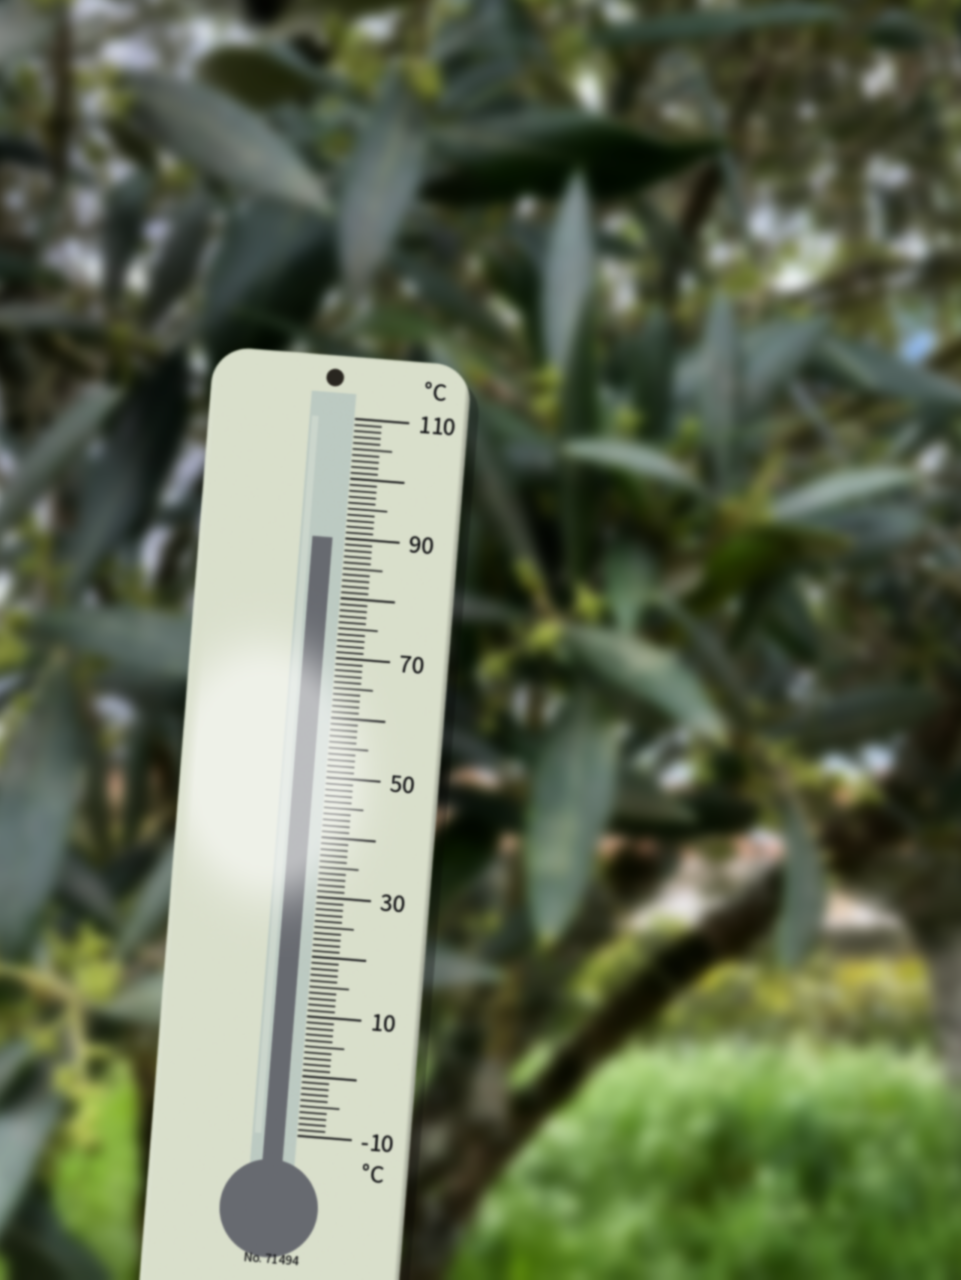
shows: 90 °C
